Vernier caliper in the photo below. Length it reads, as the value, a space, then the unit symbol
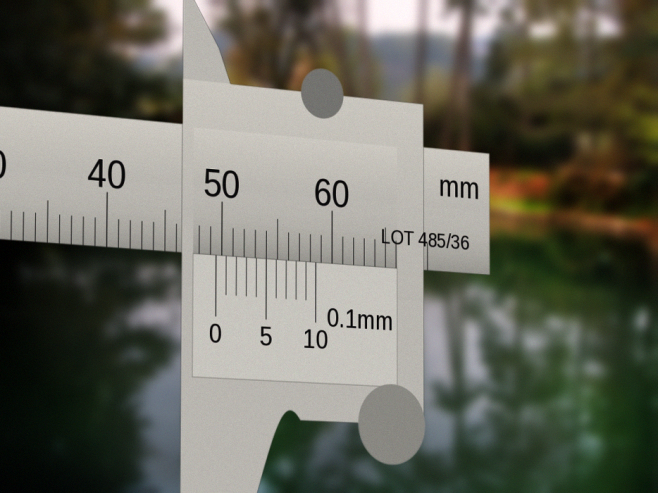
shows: 49.5 mm
